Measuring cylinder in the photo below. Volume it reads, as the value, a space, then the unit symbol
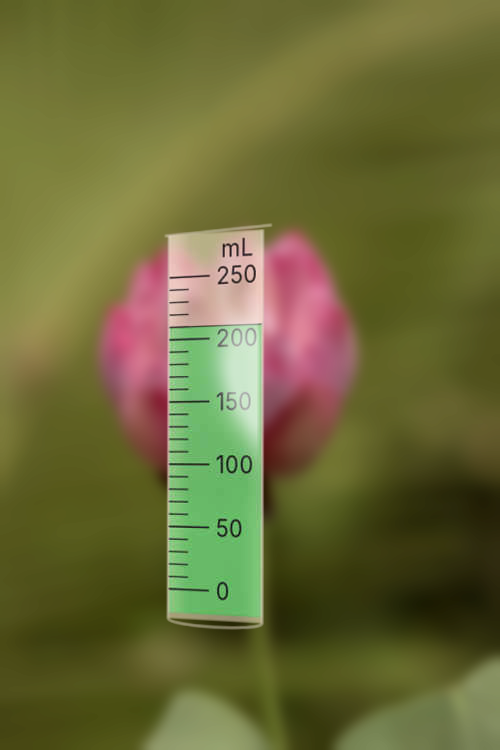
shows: 210 mL
